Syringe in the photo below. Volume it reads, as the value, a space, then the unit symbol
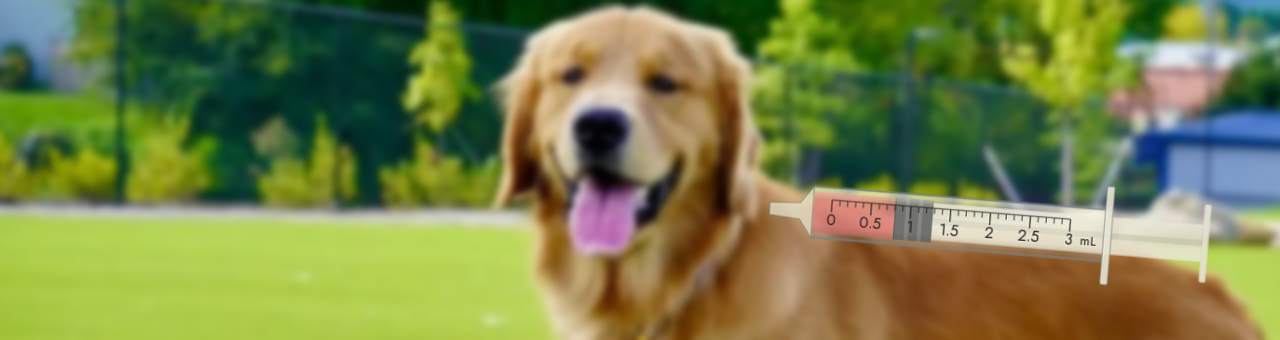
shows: 0.8 mL
